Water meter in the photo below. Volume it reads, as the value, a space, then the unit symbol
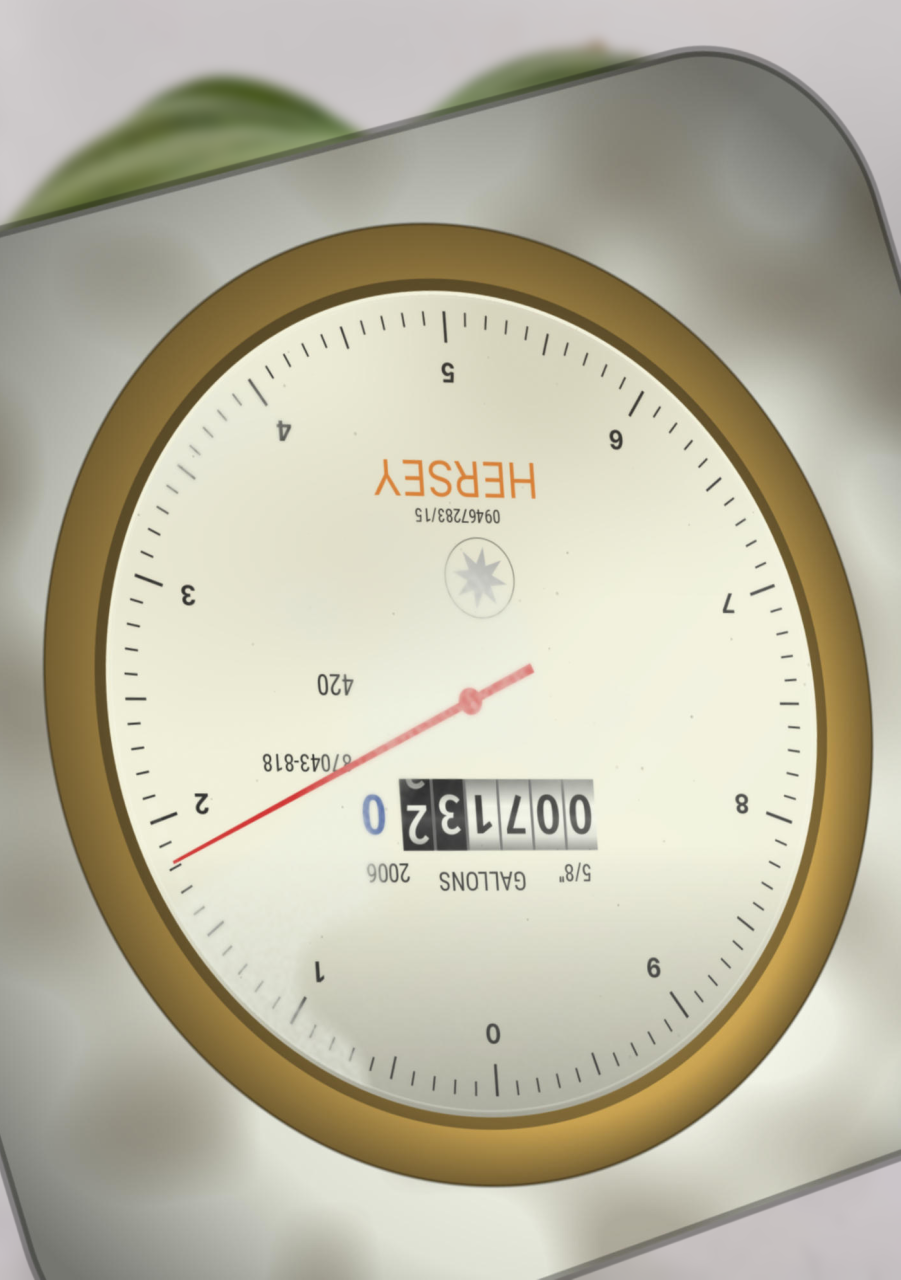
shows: 71321.8 gal
